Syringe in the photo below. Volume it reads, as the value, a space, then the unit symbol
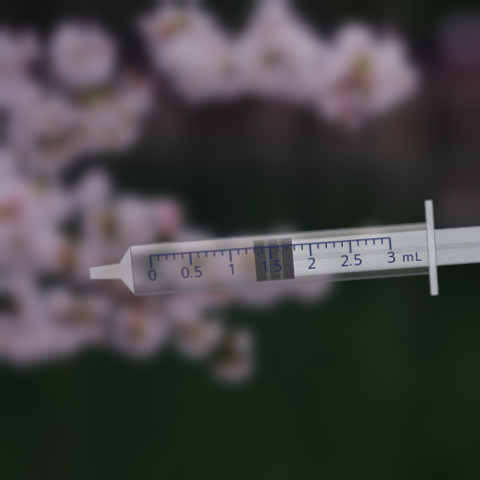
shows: 1.3 mL
